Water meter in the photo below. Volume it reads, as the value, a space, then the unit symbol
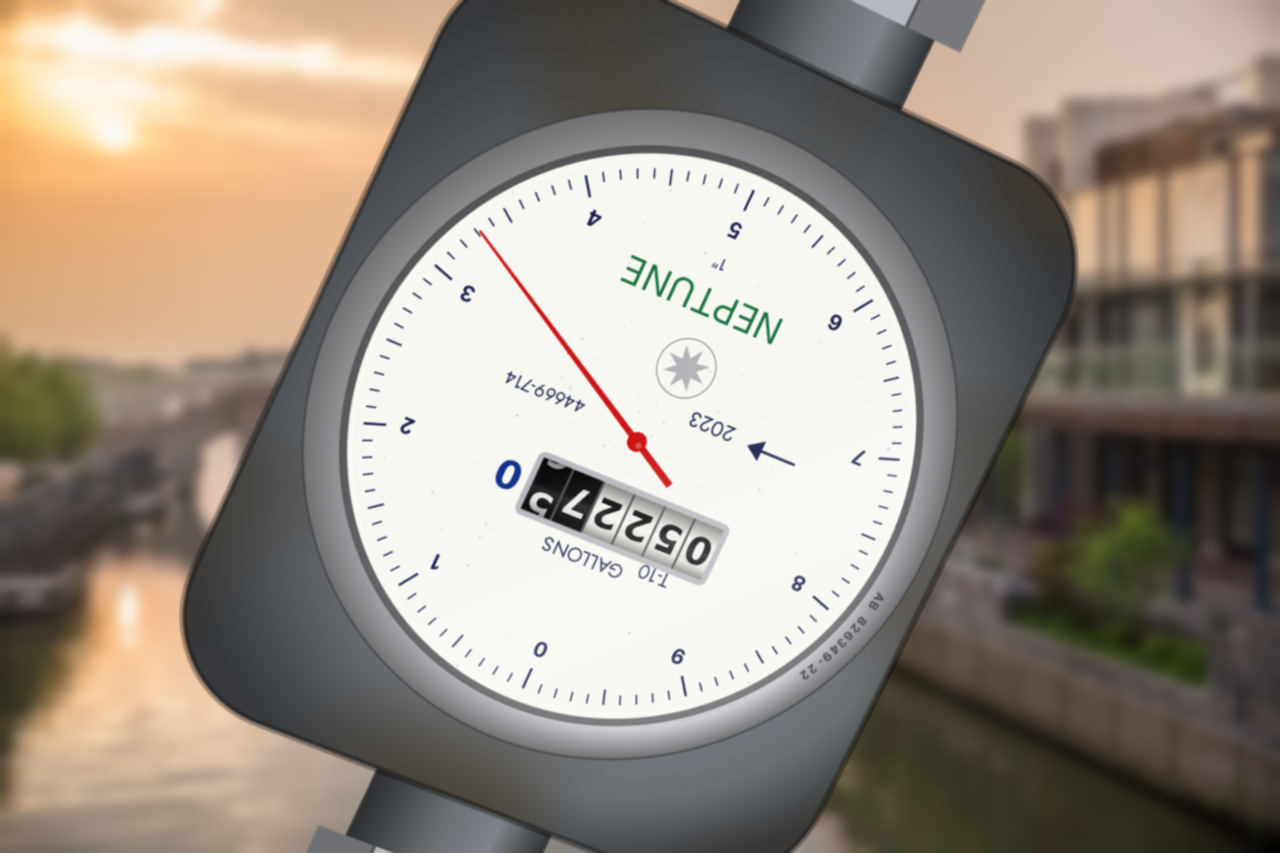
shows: 522753.3 gal
